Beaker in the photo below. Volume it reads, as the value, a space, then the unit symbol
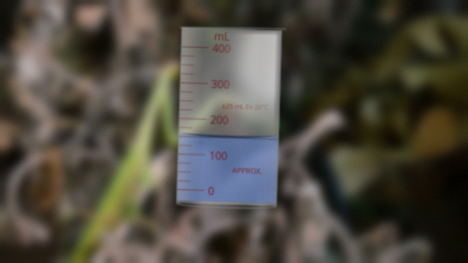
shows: 150 mL
